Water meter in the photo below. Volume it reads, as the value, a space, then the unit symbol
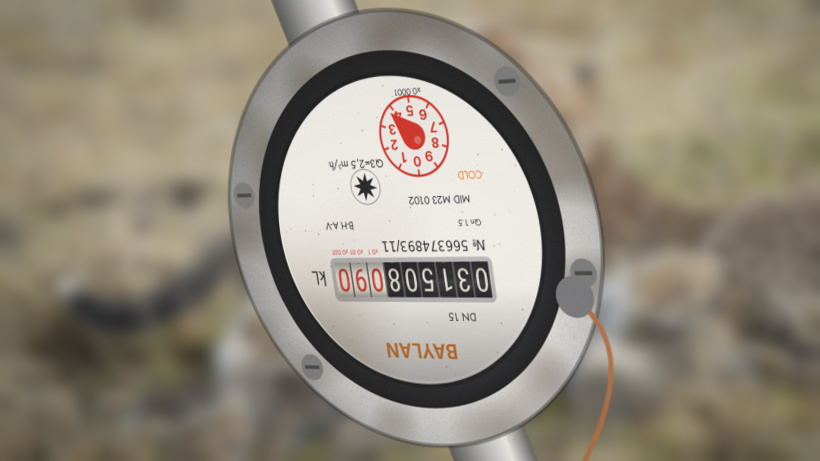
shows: 31508.0903 kL
